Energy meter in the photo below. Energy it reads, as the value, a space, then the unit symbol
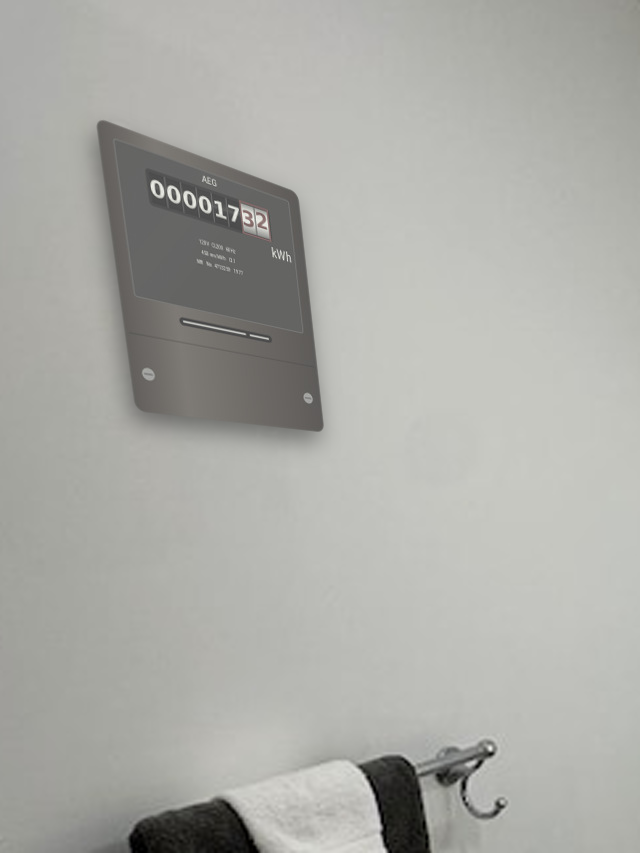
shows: 17.32 kWh
